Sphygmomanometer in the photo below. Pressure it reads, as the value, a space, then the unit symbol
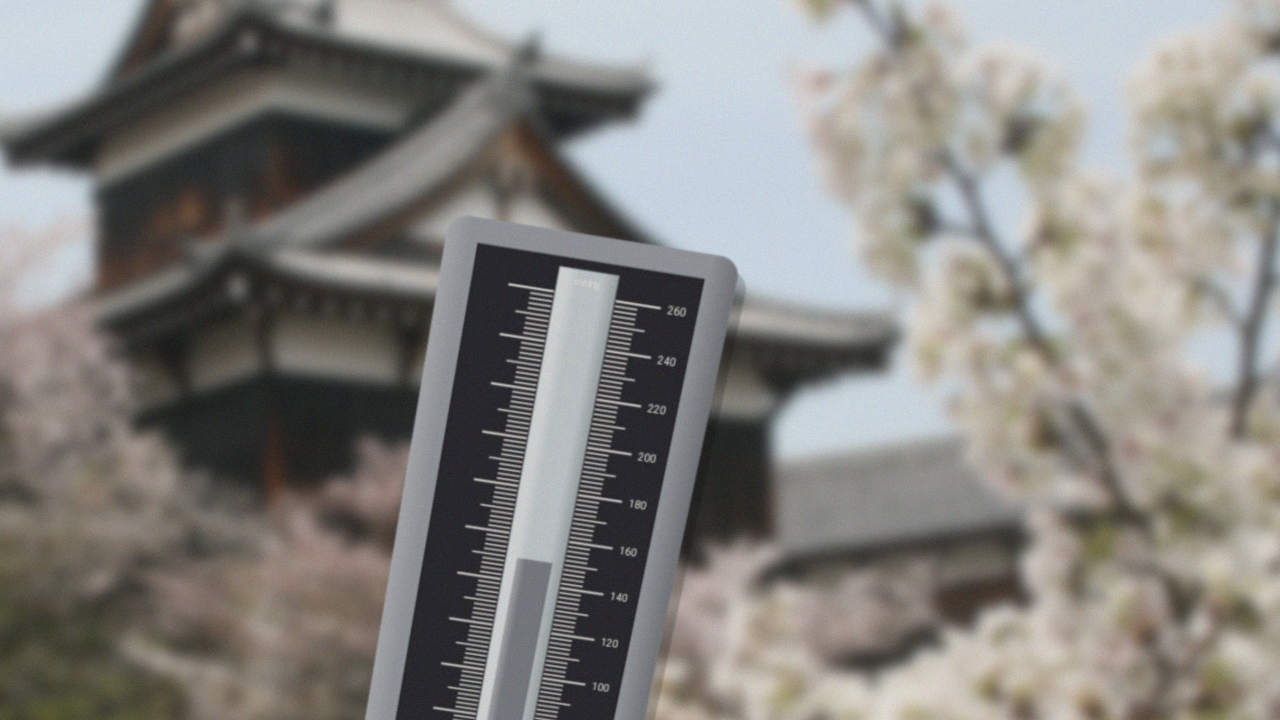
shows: 150 mmHg
